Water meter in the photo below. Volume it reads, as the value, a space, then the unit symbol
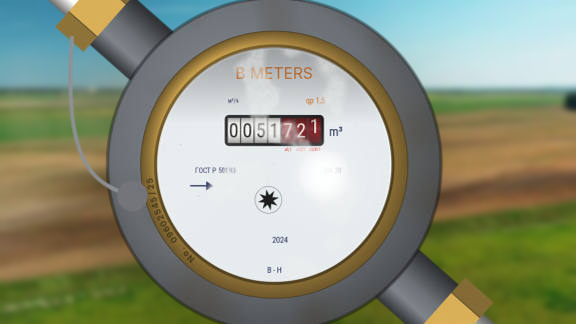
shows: 51.721 m³
